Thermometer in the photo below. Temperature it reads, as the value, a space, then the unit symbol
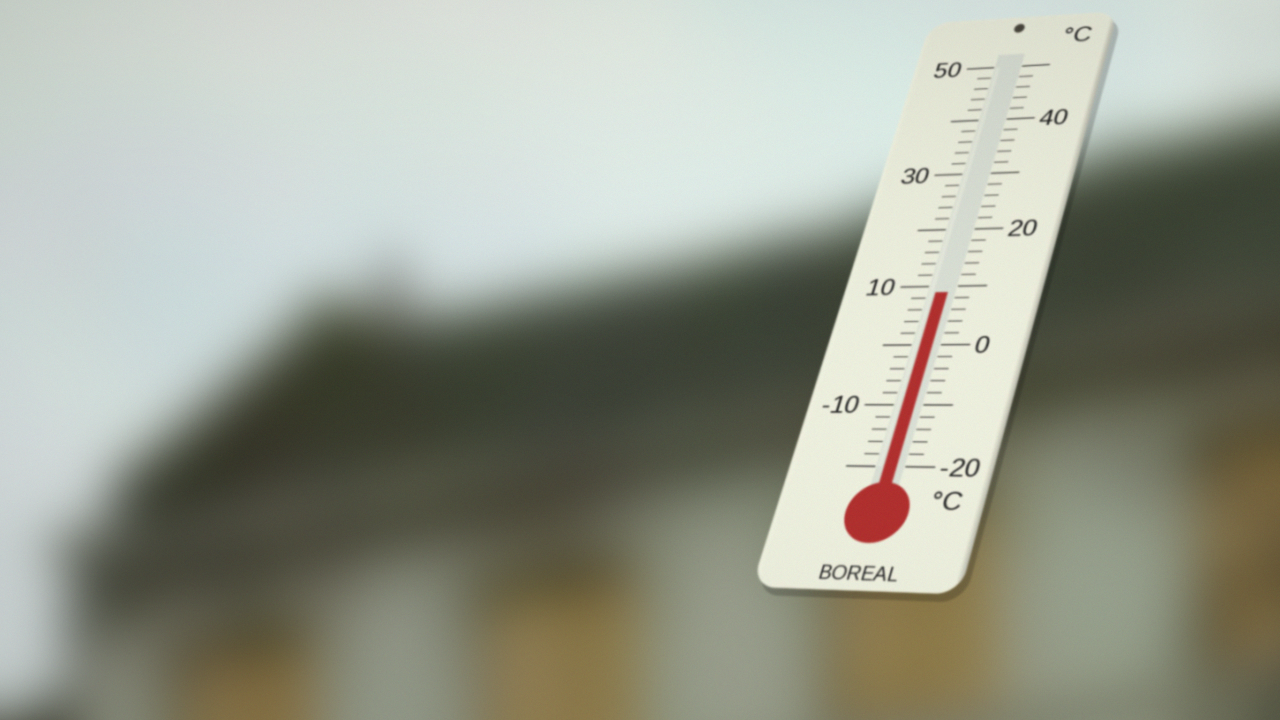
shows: 9 °C
